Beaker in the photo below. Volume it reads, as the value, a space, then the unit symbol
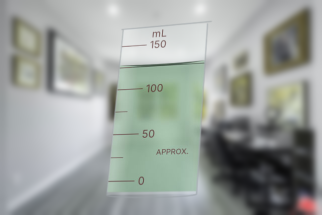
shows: 125 mL
